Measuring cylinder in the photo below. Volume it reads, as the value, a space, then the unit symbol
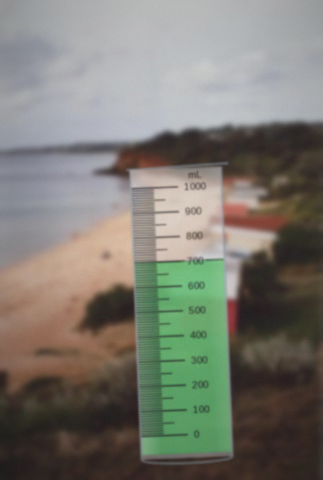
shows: 700 mL
